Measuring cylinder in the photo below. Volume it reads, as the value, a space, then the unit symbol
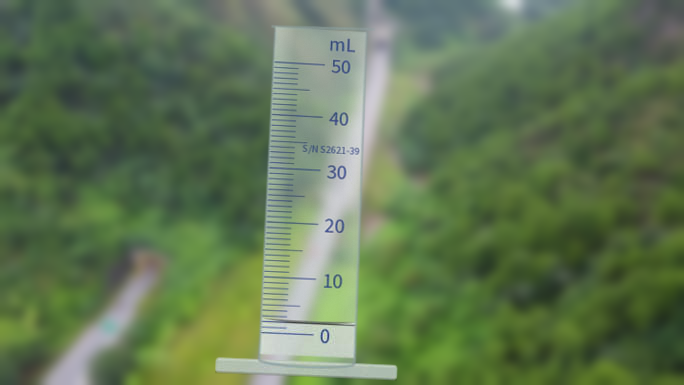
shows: 2 mL
